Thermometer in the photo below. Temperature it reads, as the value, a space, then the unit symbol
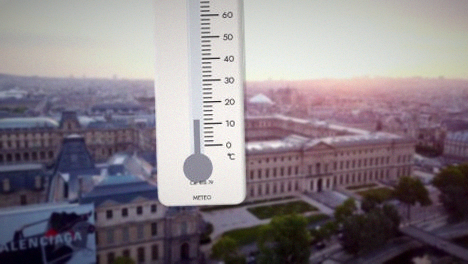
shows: 12 °C
